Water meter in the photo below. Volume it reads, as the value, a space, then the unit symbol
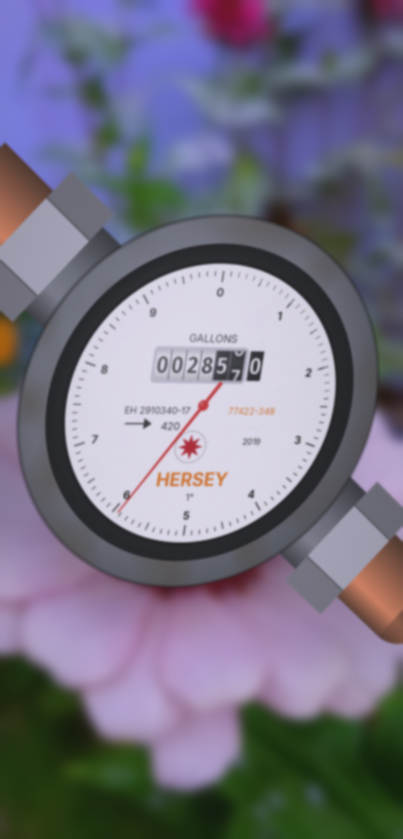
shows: 28565.9 gal
